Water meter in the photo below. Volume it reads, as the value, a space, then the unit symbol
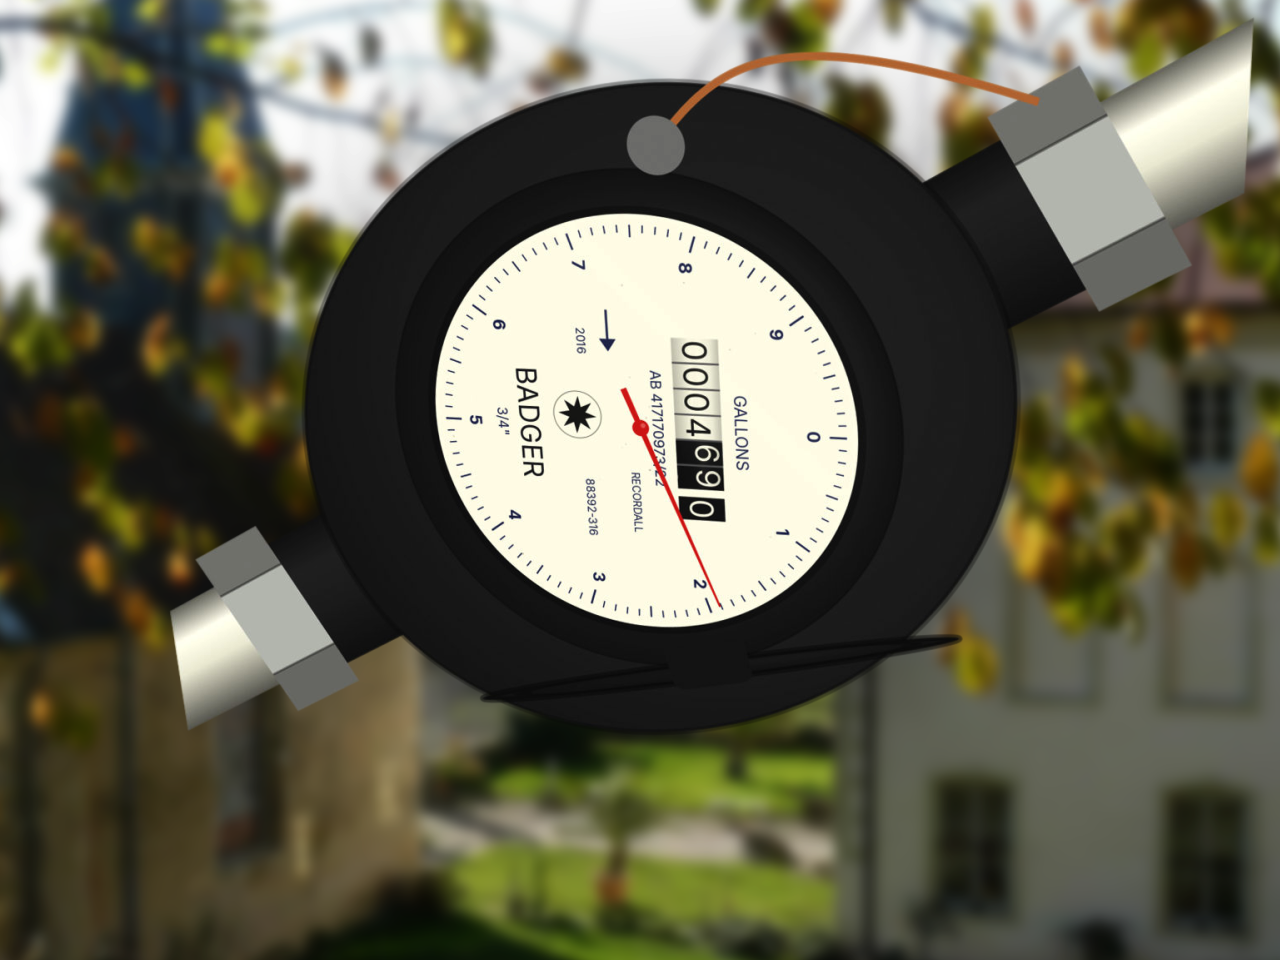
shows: 4691.9 gal
